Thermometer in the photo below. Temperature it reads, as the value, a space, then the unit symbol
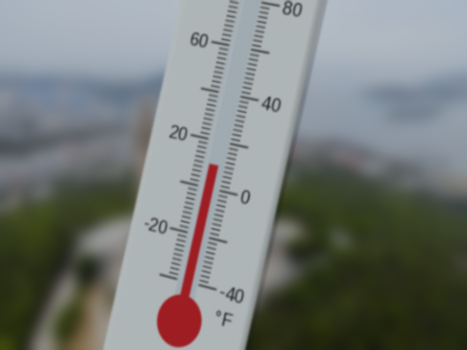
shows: 10 °F
